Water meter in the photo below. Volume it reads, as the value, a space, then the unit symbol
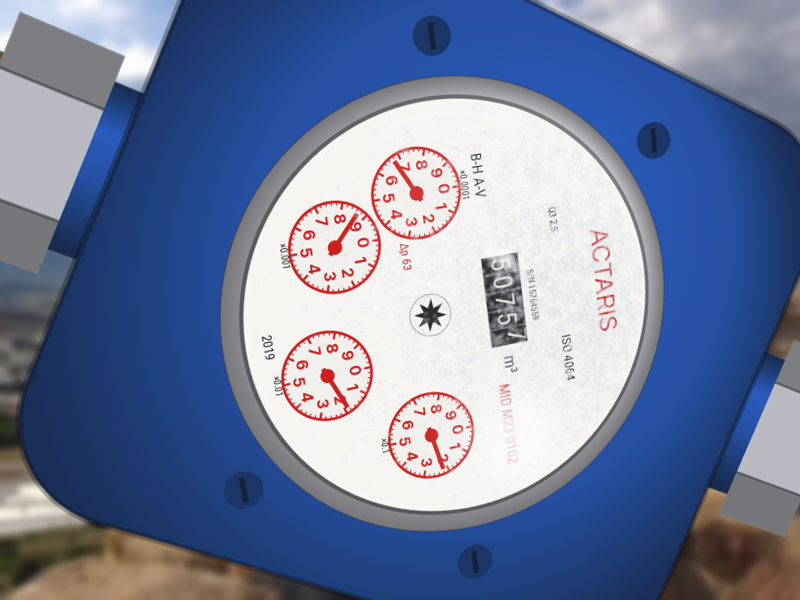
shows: 50757.2186 m³
